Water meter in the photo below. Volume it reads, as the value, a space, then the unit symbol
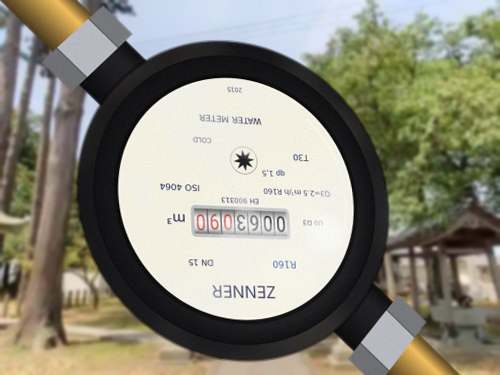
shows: 63.090 m³
